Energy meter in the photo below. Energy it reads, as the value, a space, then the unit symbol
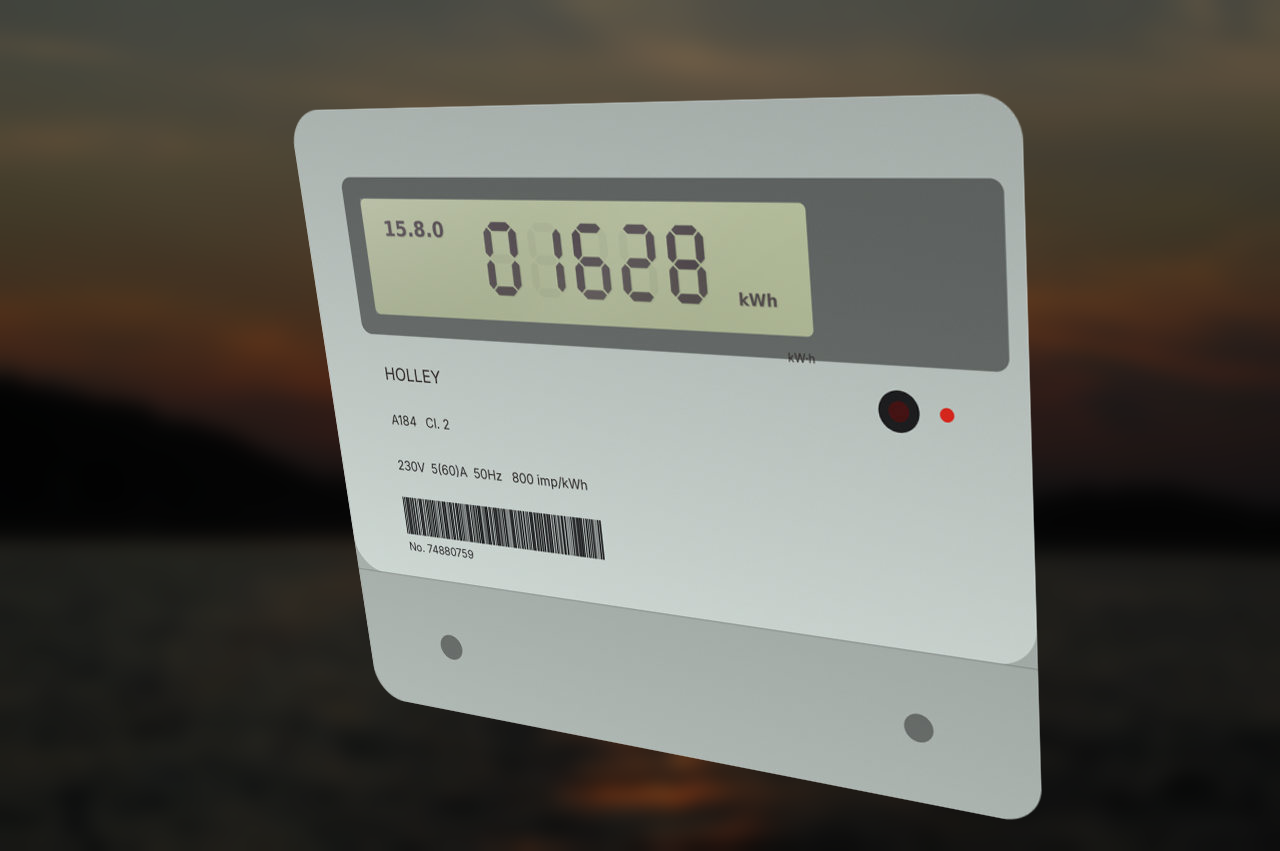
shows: 1628 kWh
